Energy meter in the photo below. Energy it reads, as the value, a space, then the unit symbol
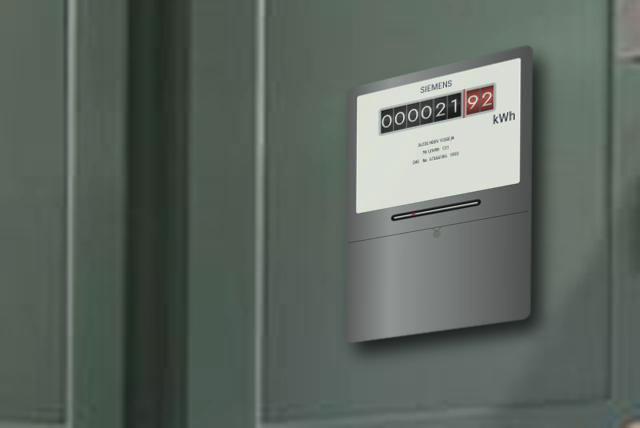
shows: 21.92 kWh
